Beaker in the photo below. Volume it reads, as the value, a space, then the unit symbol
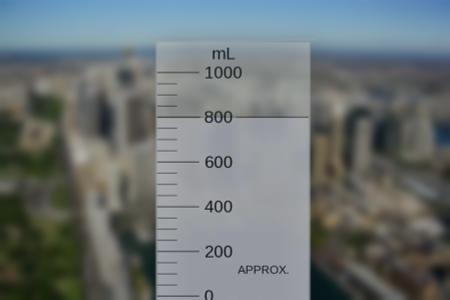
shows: 800 mL
